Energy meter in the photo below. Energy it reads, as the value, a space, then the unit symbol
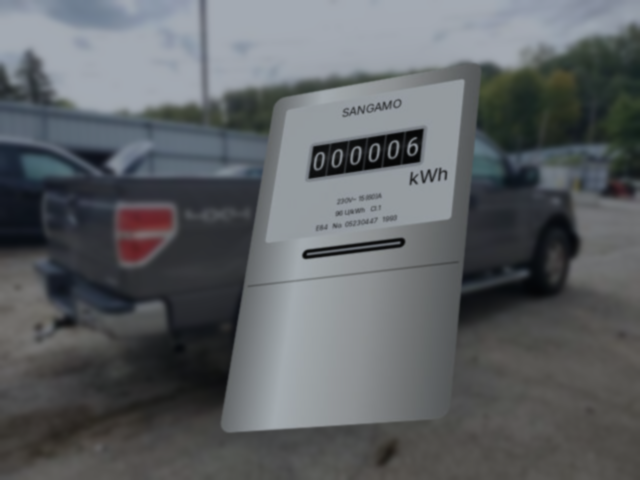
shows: 6 kWh
